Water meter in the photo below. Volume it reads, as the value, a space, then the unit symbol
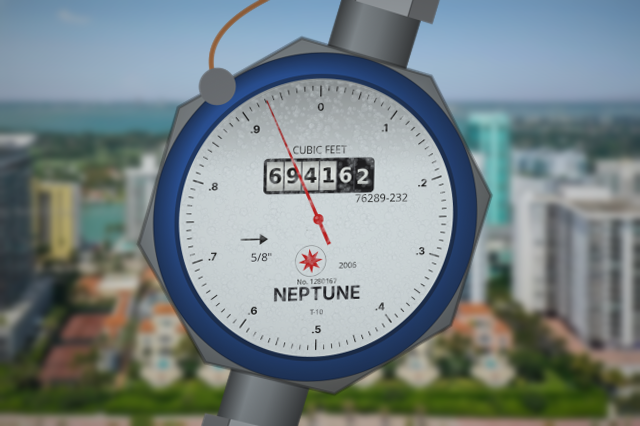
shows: 694161.93 ft³
